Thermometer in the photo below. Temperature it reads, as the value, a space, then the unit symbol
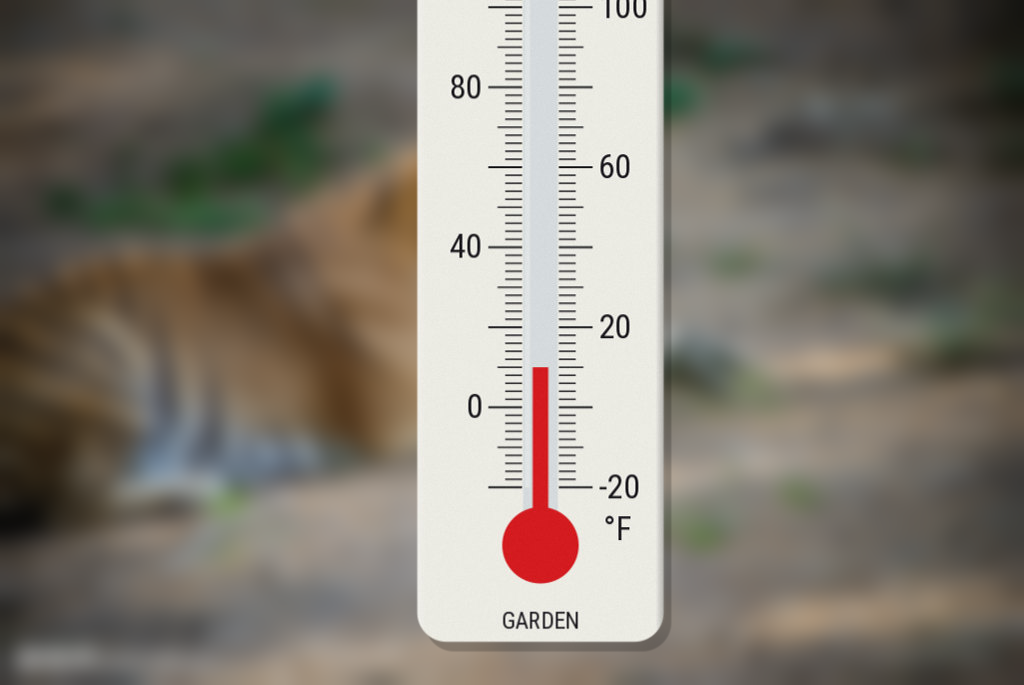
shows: 10 °F
